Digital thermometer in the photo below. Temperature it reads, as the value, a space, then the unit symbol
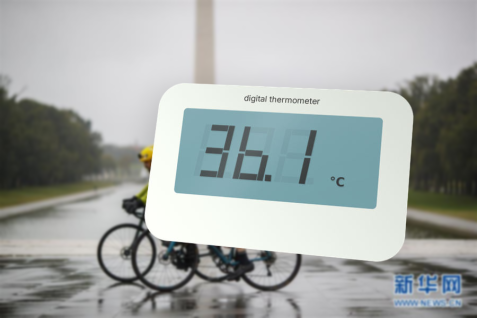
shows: 36.1 °C
